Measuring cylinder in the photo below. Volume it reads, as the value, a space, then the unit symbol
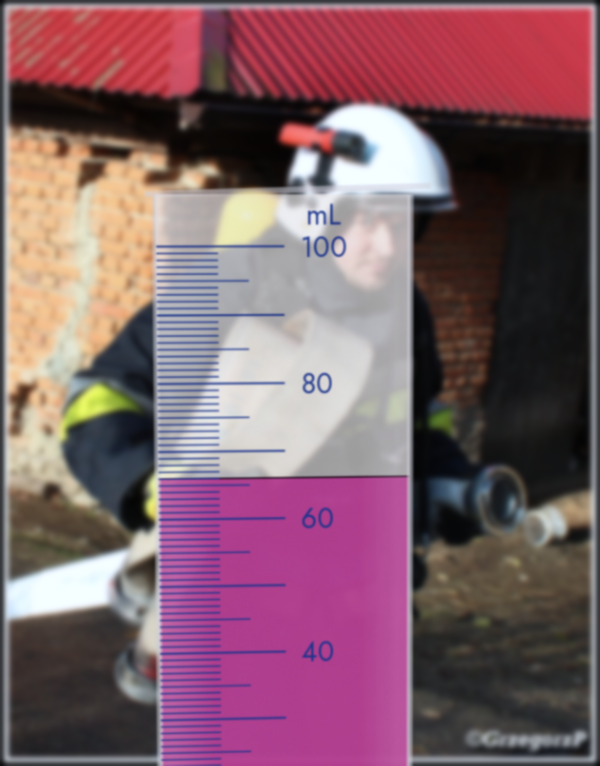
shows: 66 mL
